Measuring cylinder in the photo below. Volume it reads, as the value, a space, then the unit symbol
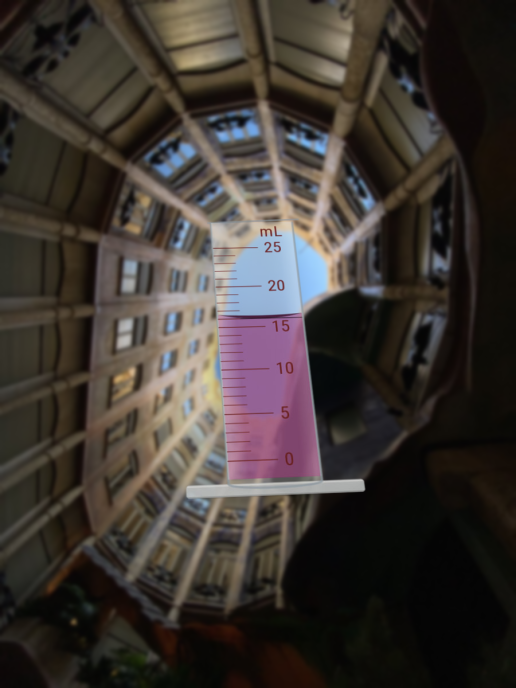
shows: 16 mL
